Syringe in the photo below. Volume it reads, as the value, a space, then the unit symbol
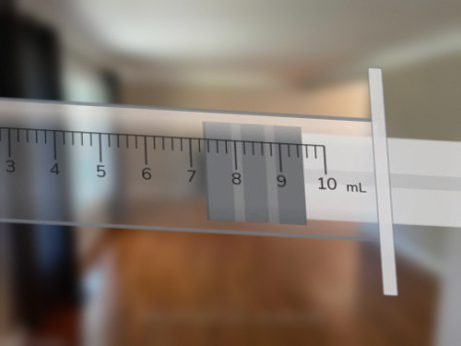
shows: 7.3 mL
